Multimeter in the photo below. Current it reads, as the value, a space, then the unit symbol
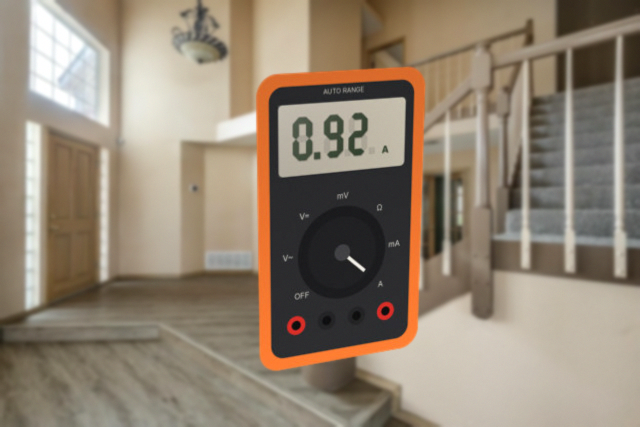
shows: 0.92 A
